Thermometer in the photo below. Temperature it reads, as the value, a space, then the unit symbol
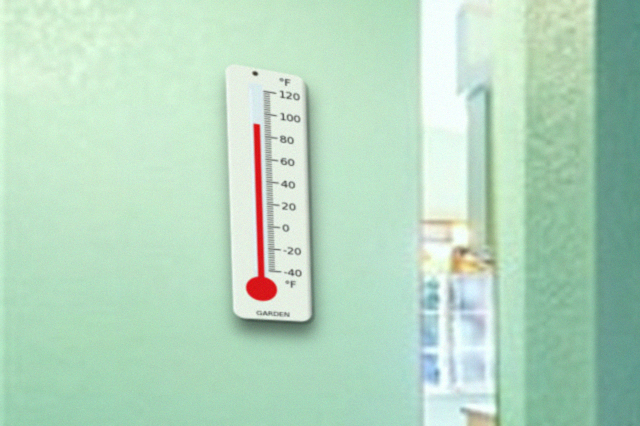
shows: 90 °F
